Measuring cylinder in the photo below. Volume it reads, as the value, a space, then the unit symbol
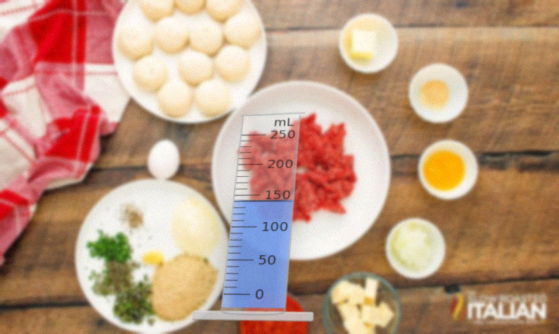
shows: 140 mL
